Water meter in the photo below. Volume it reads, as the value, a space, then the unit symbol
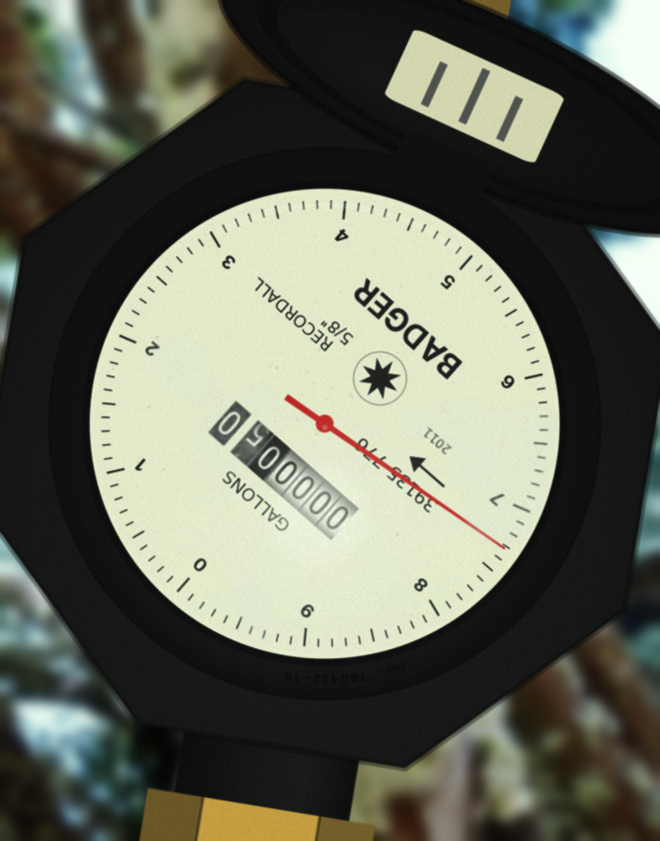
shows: 47.3 gal
